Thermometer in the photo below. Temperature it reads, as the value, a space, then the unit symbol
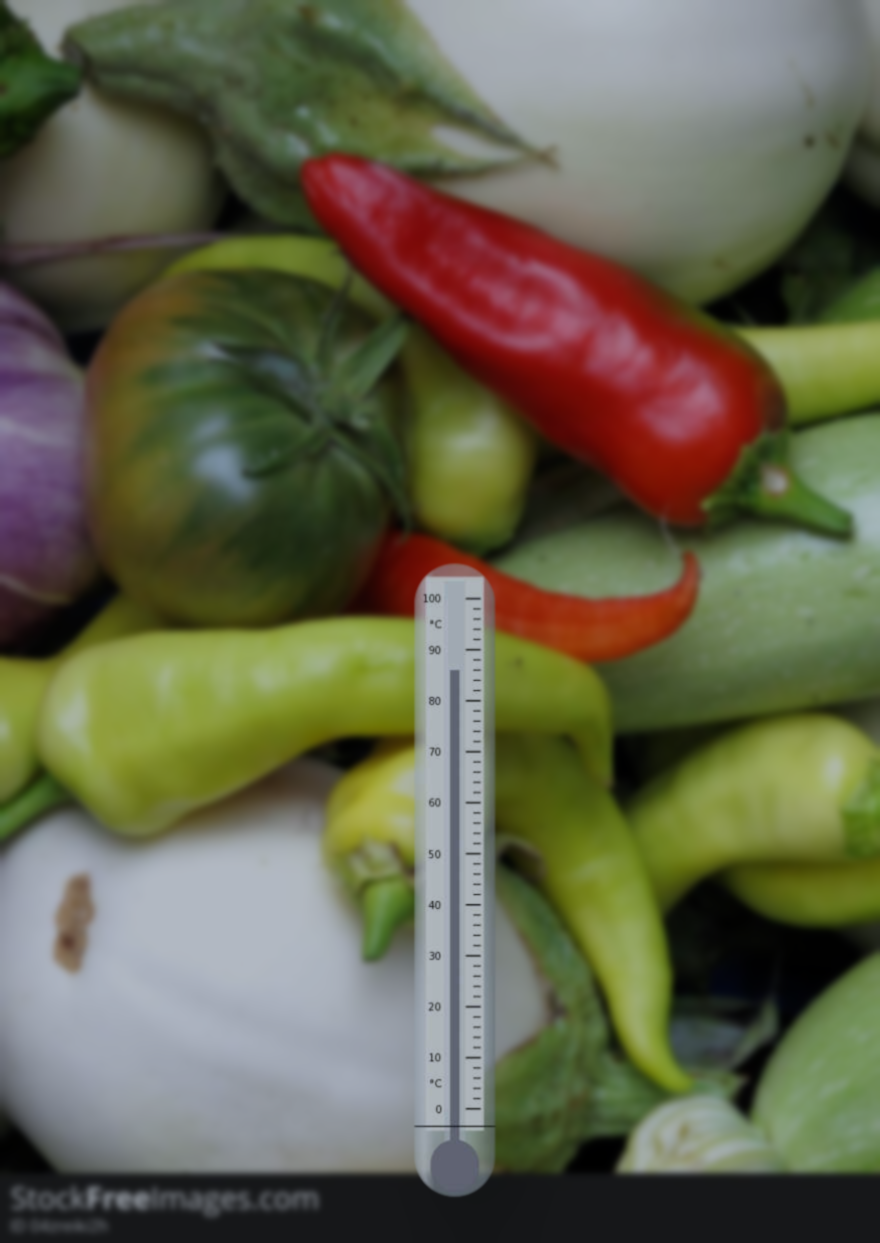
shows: 86 °C
